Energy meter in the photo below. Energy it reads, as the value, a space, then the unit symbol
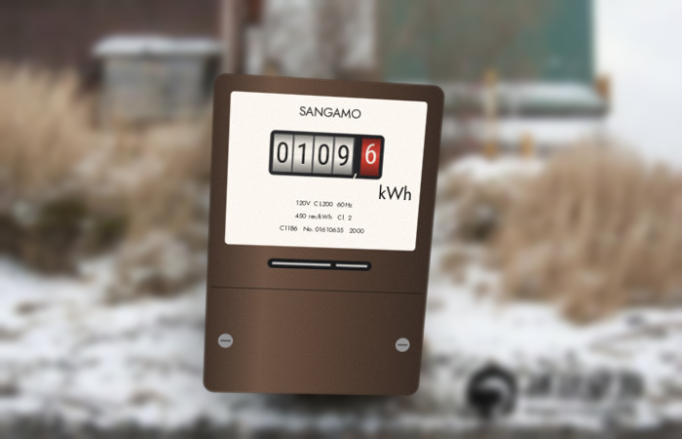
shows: 109.6 kWh
